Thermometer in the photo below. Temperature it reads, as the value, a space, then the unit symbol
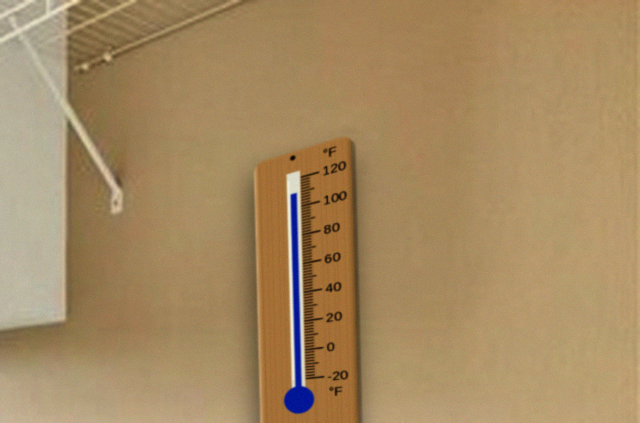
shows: 110 °F
